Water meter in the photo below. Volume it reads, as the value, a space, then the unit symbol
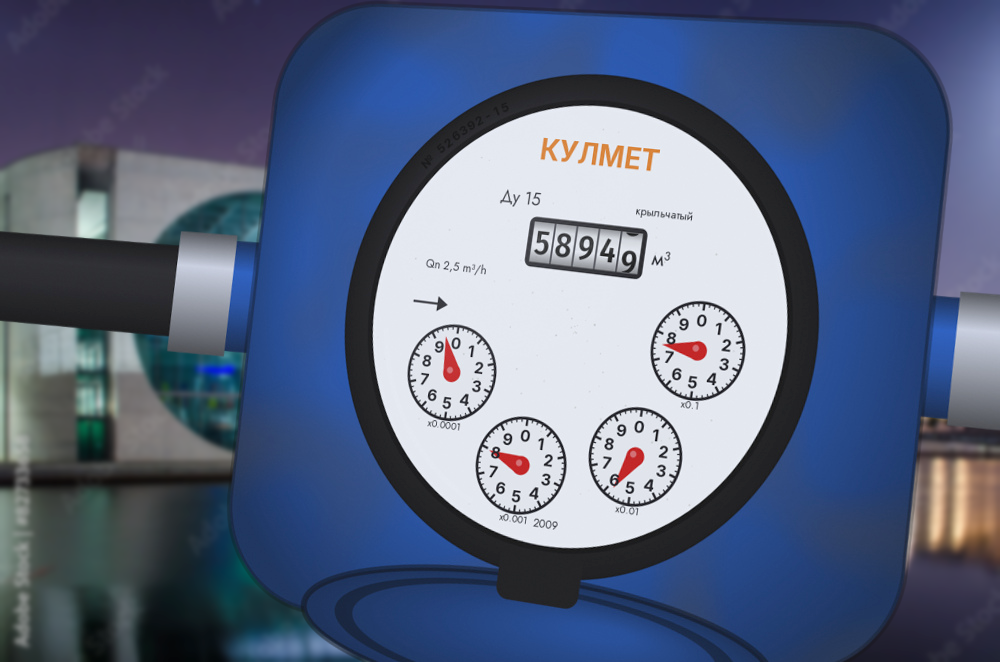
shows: 58948.7579 m³
